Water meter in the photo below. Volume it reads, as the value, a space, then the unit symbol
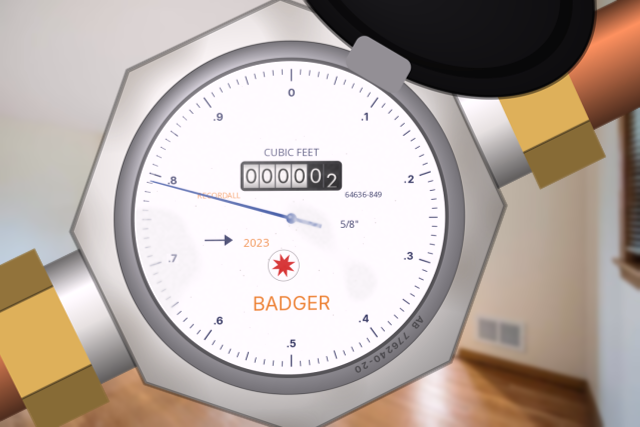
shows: 1.79 ft³
